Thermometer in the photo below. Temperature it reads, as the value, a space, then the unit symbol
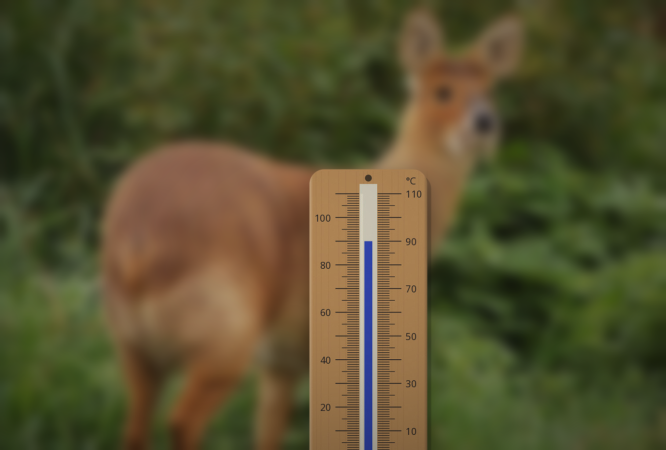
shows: 90 °C
